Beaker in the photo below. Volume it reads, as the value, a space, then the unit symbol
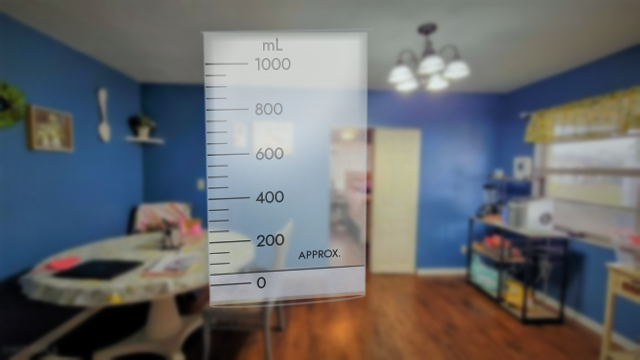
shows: 50 mL
